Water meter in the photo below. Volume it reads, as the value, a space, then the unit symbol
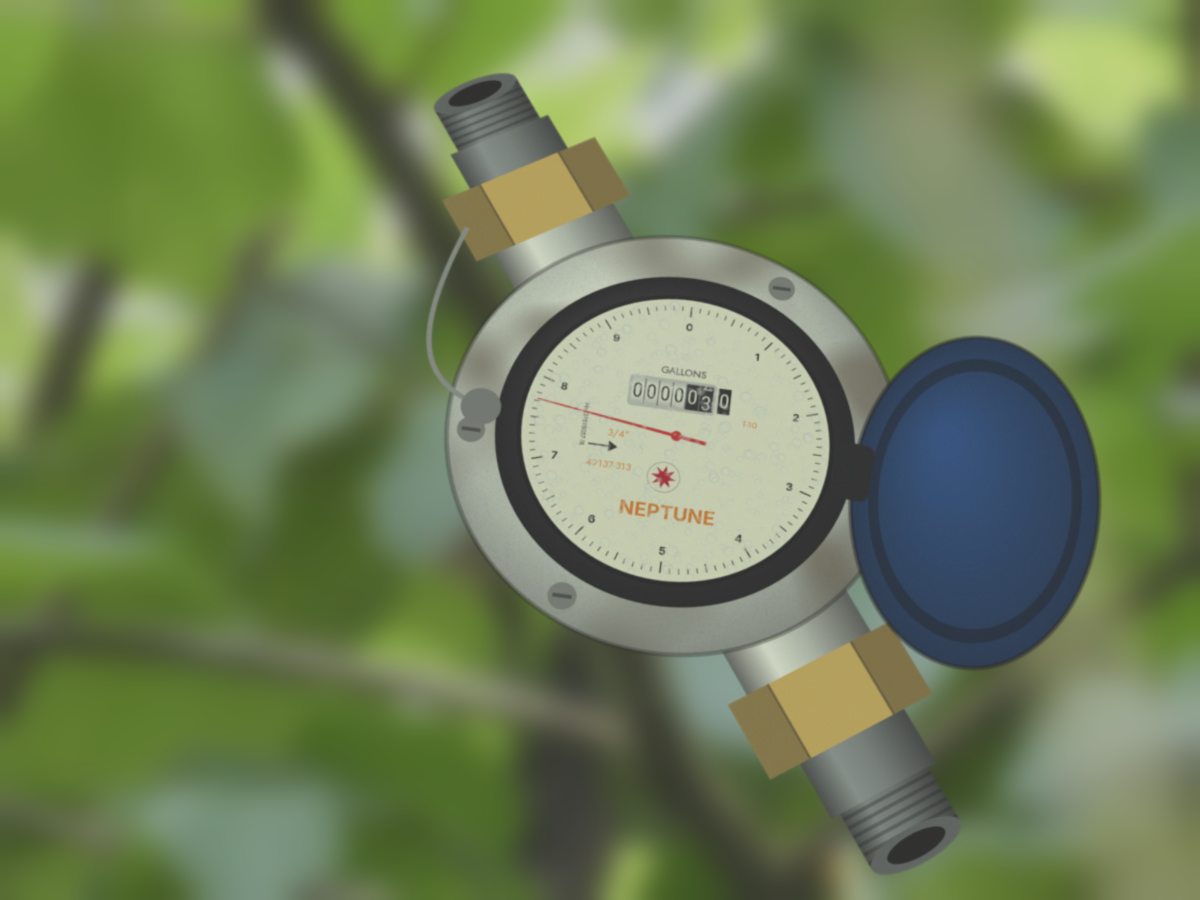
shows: 27.7 gal
